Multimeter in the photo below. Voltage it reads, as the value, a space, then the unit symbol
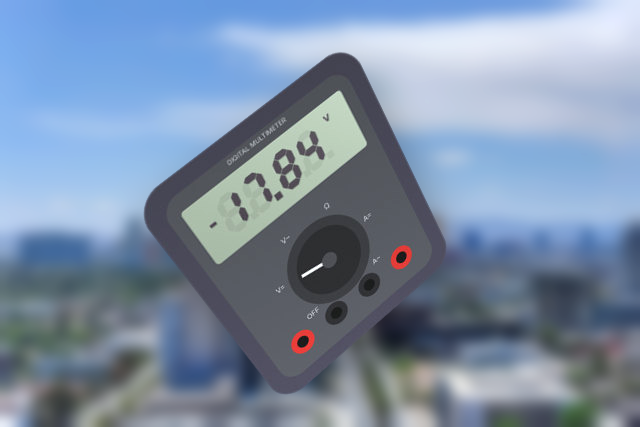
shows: -17.84 V
